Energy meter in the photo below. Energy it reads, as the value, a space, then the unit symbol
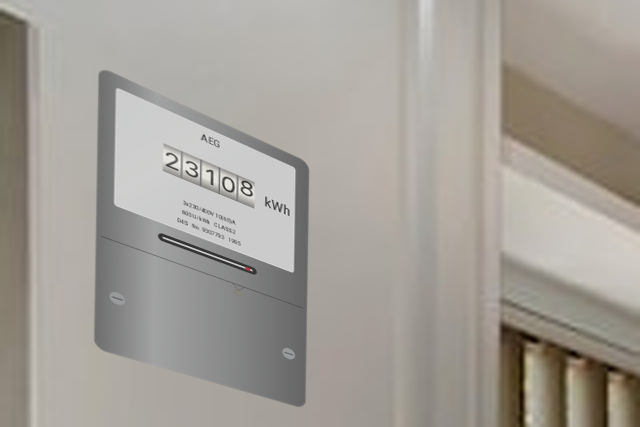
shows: 23108 kWh
